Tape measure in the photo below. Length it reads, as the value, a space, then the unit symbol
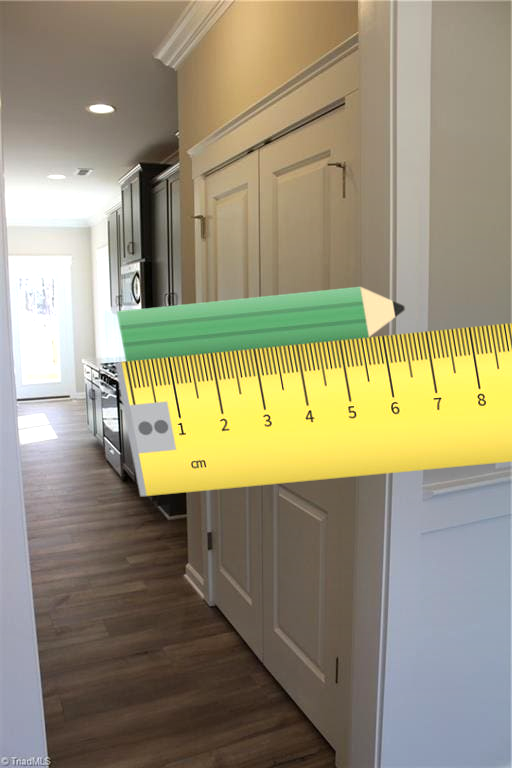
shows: 6.6 cm
